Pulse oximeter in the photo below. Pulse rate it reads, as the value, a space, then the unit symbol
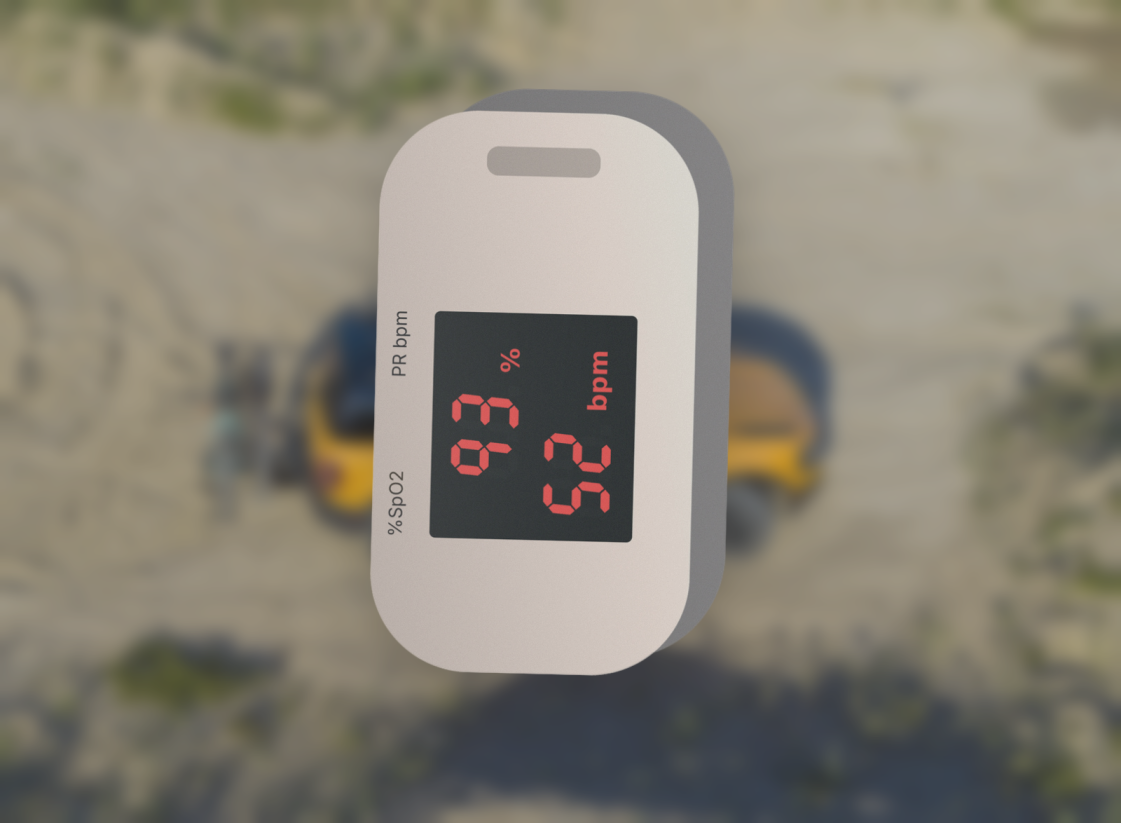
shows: 52 bpm
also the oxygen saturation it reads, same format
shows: 93 %
